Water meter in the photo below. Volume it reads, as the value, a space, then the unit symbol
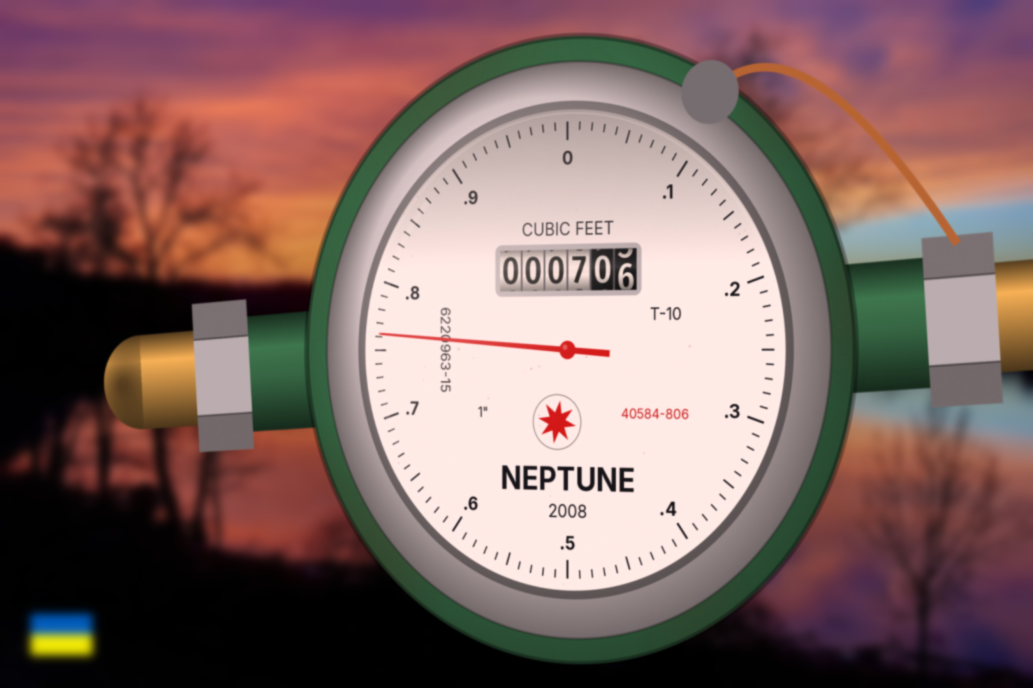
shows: 705.76 ft³
